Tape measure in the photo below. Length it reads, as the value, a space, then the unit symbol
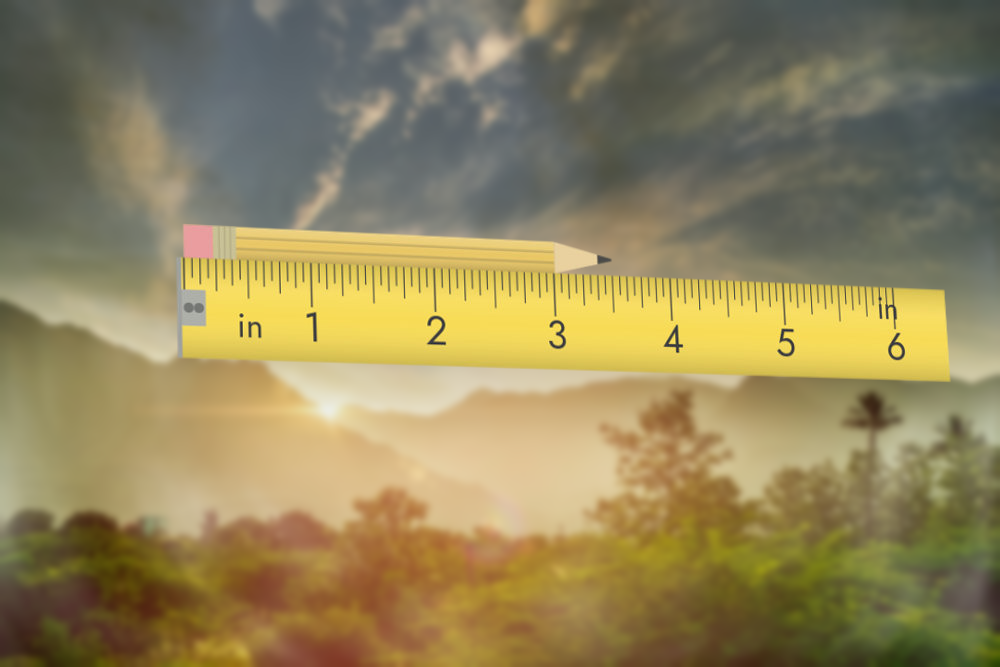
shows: 3.5 in
